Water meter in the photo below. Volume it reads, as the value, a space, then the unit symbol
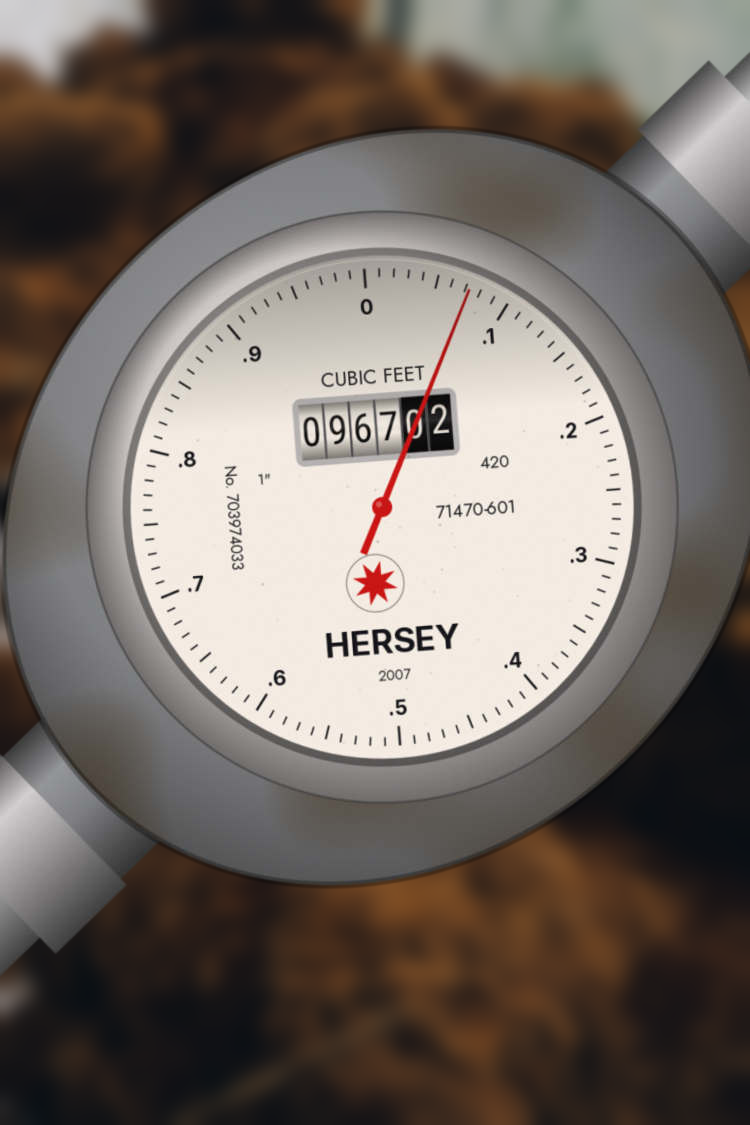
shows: 96702.07 ft³
